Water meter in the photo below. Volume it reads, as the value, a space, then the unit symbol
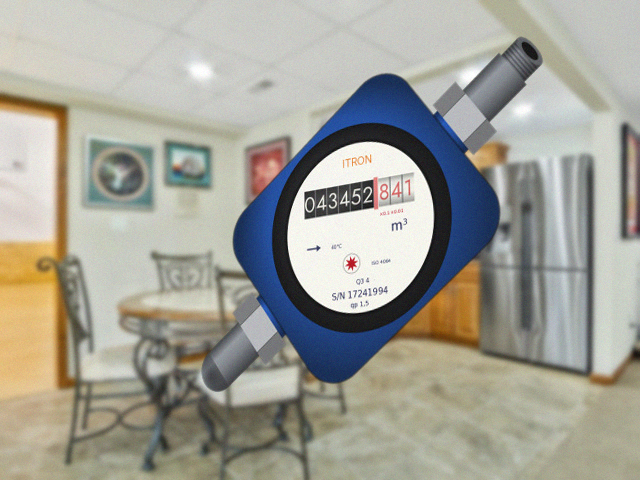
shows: 43452.841 m³
